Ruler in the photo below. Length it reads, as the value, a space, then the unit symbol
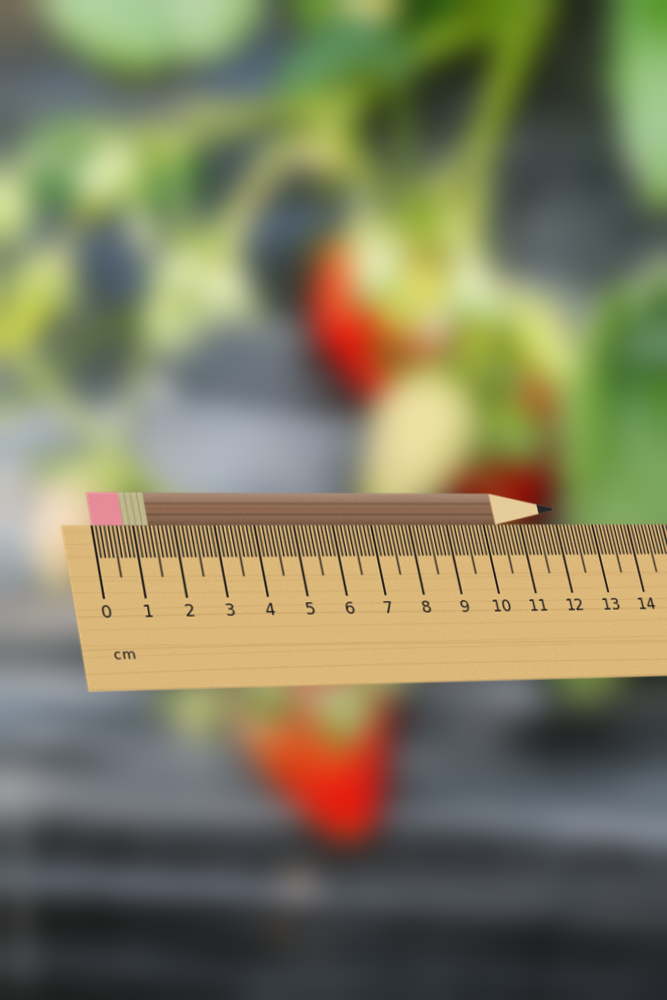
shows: 12 cm
